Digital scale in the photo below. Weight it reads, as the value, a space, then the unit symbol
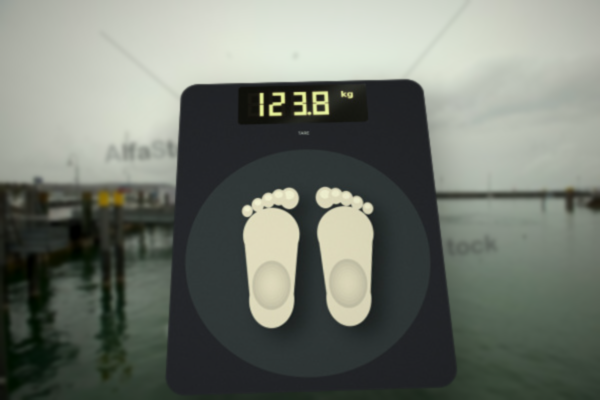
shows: 123.8 kg
